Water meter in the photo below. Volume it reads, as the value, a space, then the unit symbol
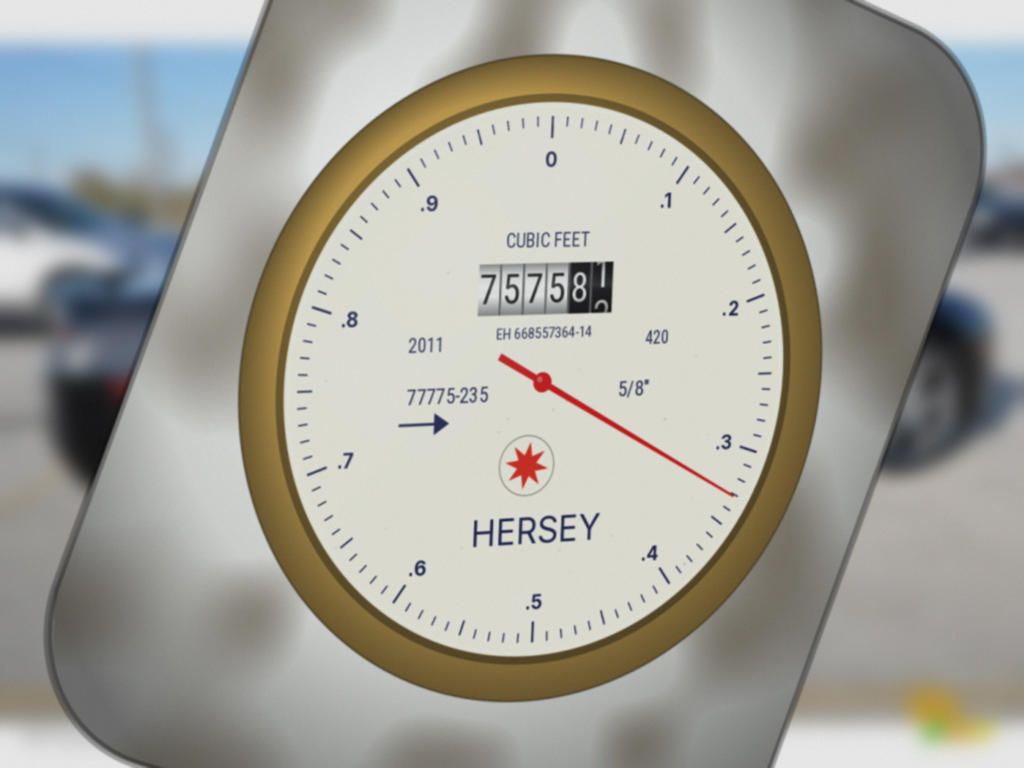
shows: 757581.33 ft³
